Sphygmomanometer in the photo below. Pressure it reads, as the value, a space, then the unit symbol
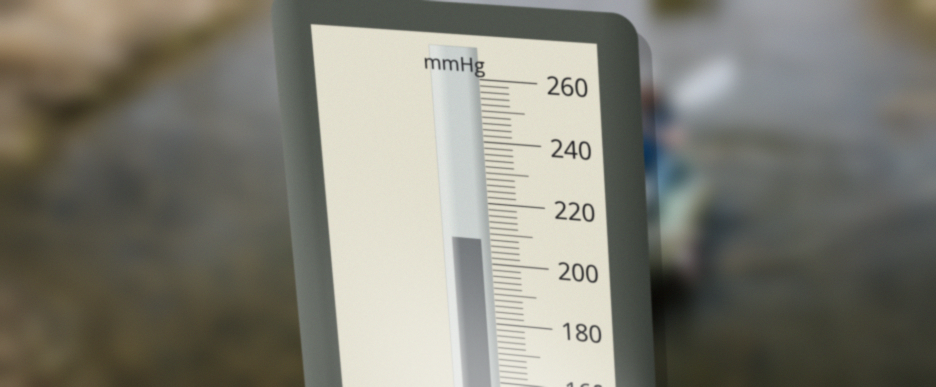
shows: 208 mmHg
